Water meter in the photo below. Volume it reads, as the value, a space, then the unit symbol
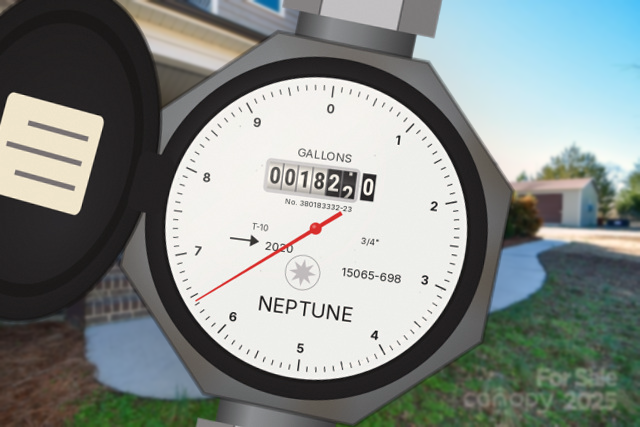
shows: 18216.4 gal
